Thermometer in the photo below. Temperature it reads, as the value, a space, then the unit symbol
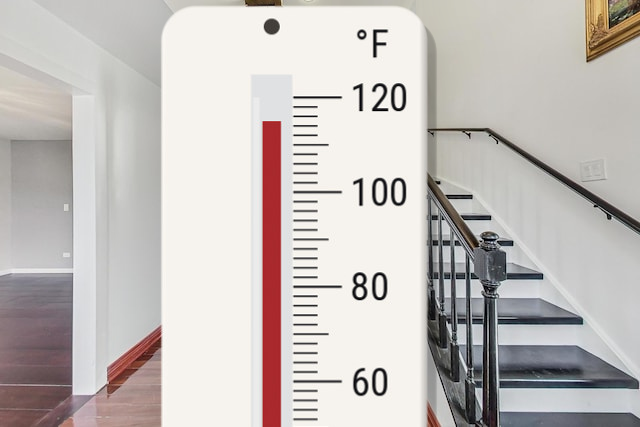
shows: 115 °F
